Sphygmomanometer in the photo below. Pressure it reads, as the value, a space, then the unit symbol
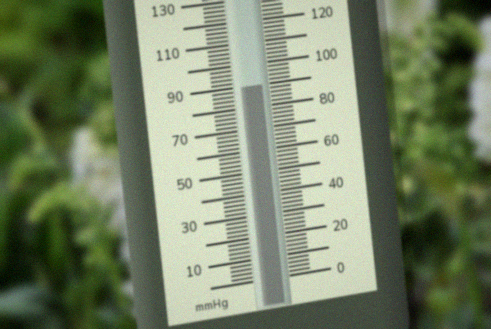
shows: 90 mmHg
